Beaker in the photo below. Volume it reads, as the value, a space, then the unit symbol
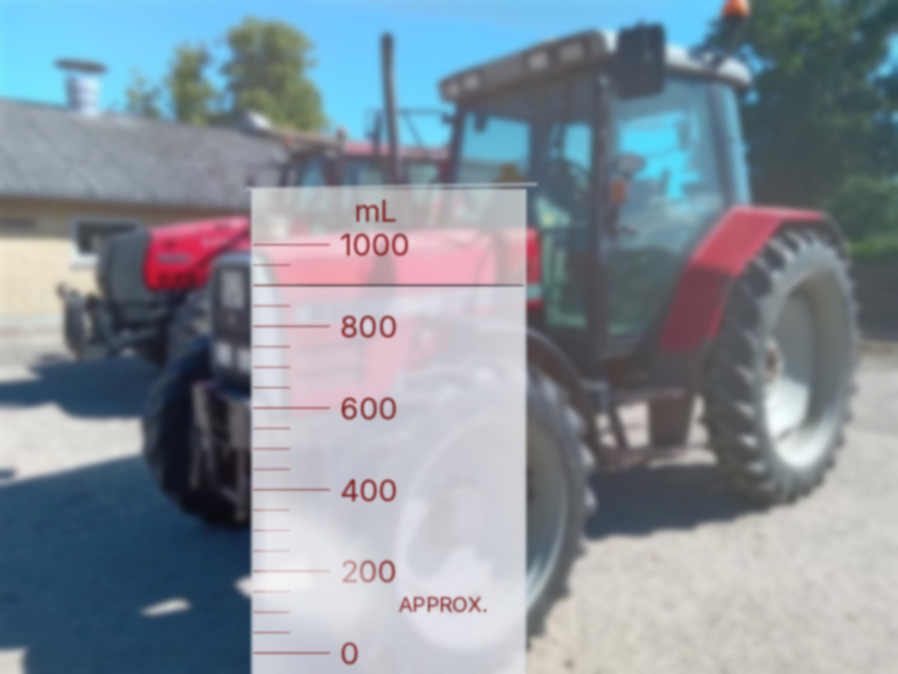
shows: 900 mL
